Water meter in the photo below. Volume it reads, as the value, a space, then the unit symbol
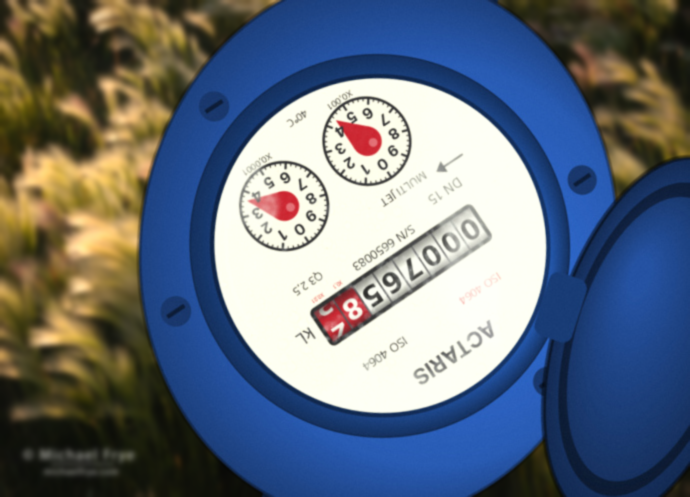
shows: 765.8243 kL
